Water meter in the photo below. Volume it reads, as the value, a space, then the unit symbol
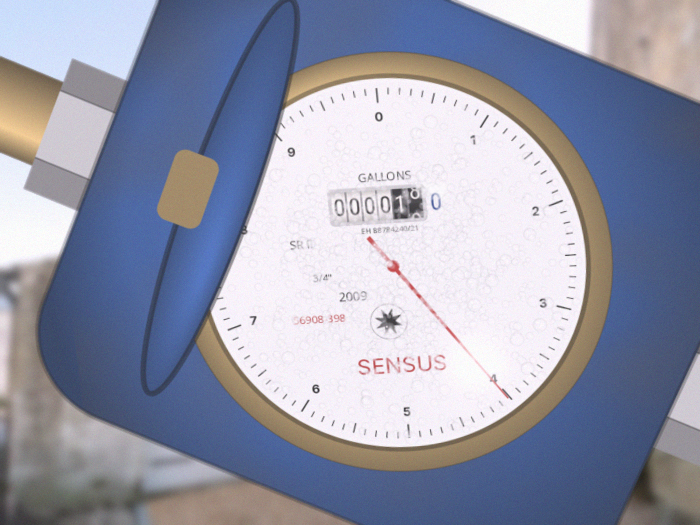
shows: 184.0 gal
